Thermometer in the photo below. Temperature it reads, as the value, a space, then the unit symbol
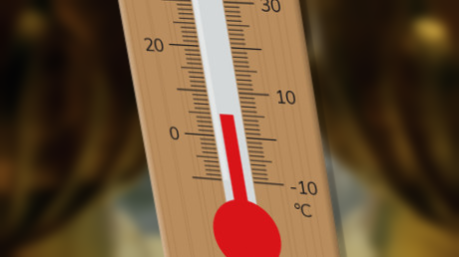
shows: 5 °C
